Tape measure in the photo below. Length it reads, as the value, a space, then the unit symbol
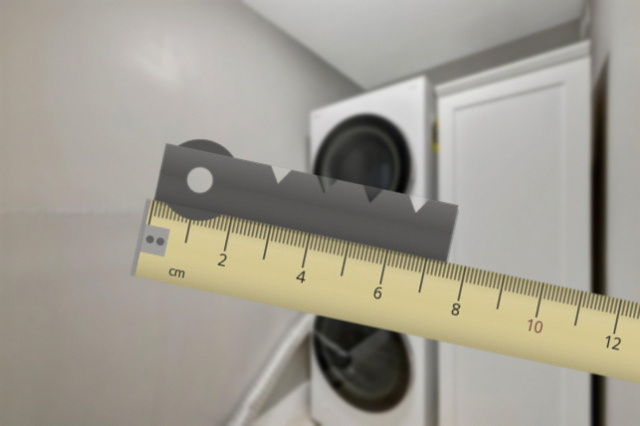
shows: 7.5 cm
